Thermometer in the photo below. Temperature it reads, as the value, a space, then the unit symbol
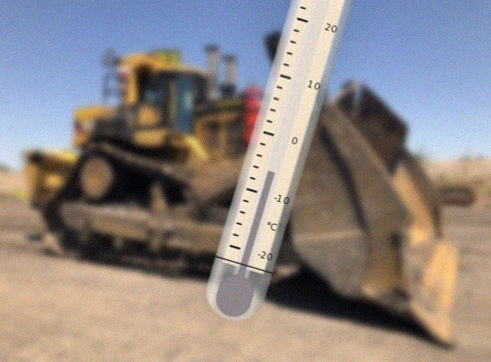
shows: -6 °C
